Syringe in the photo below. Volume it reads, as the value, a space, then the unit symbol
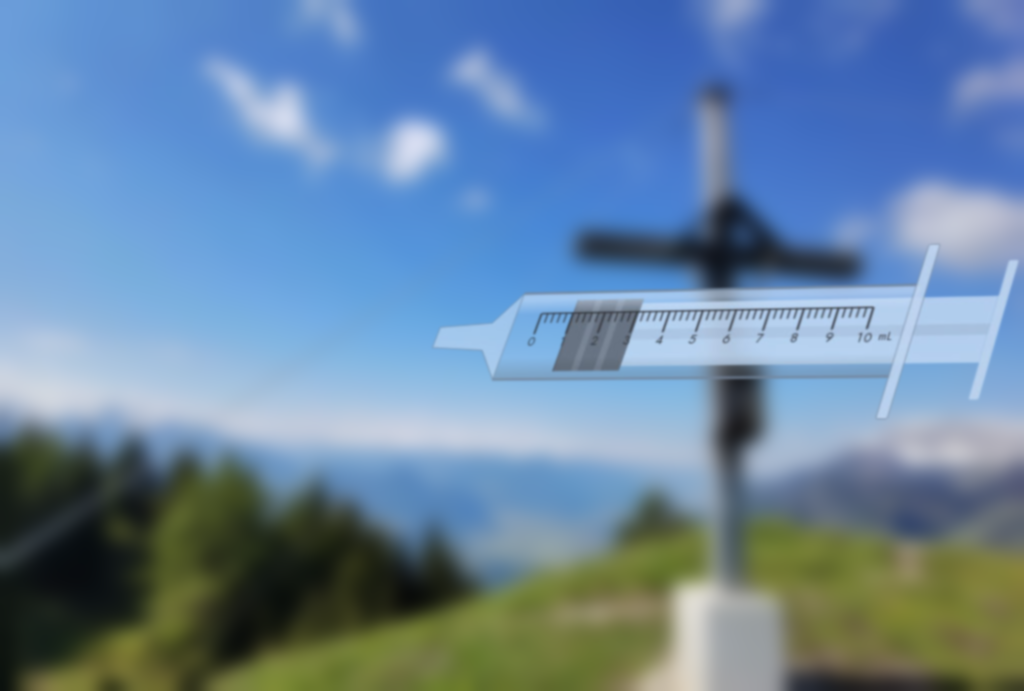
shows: 1 mL
